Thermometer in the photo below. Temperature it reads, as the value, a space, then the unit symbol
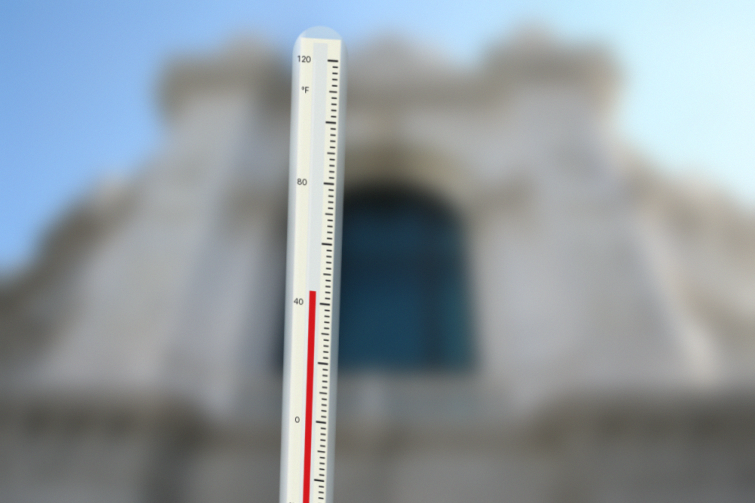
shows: 44 °F
